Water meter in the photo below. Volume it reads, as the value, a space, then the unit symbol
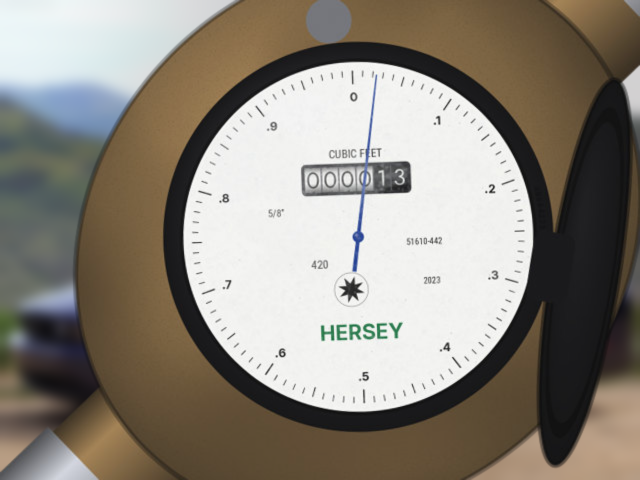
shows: 13.02 ft³
